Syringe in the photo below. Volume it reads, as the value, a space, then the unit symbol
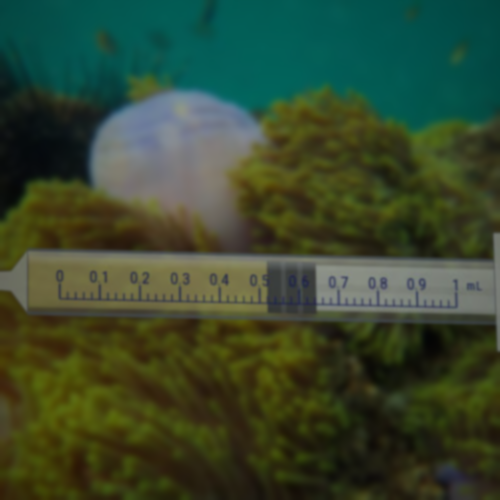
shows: 0.52 mL
